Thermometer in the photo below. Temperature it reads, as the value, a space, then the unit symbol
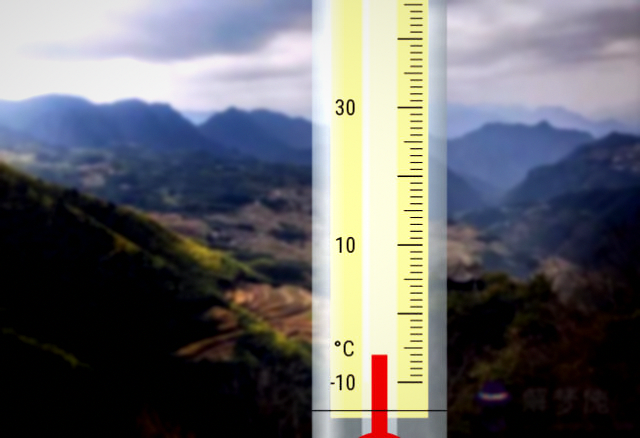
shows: -6 °C
